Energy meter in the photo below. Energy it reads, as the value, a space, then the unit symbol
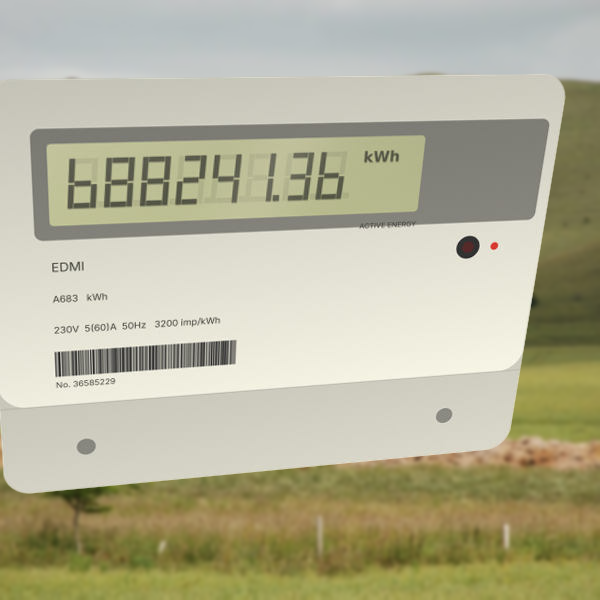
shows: 688241.36 kWh
